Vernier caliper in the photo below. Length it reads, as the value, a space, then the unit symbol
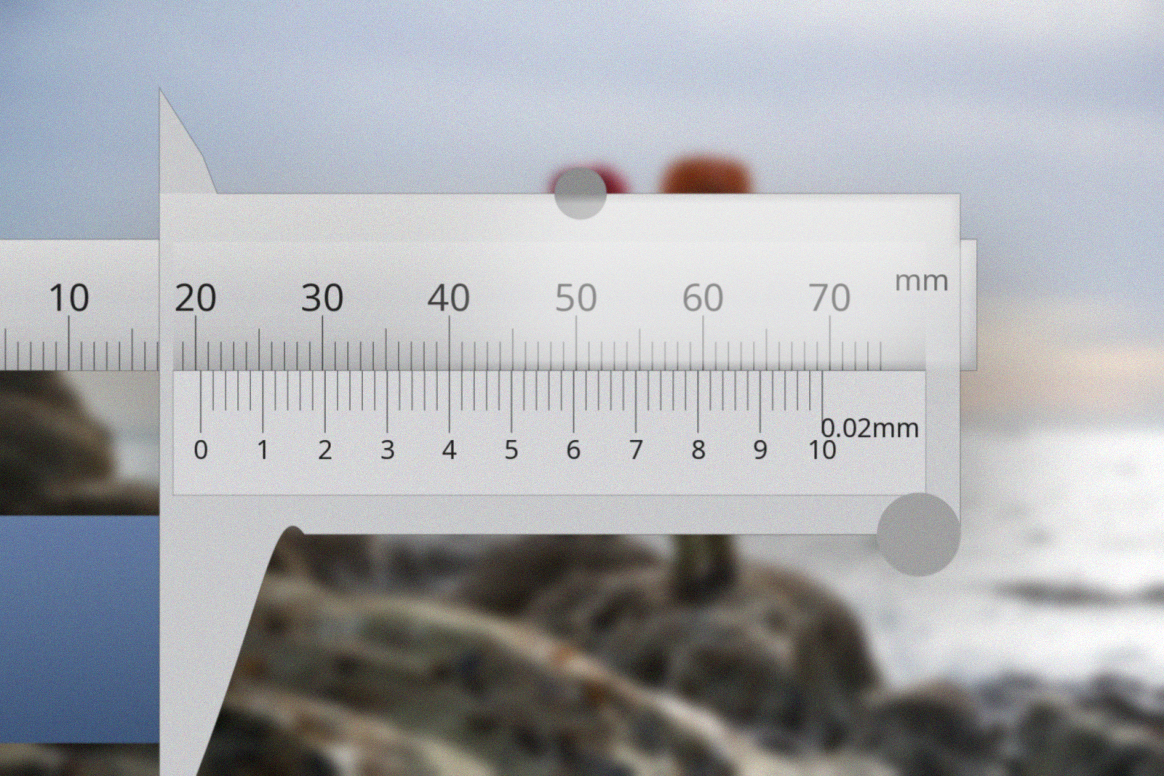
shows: 20.4 mm
